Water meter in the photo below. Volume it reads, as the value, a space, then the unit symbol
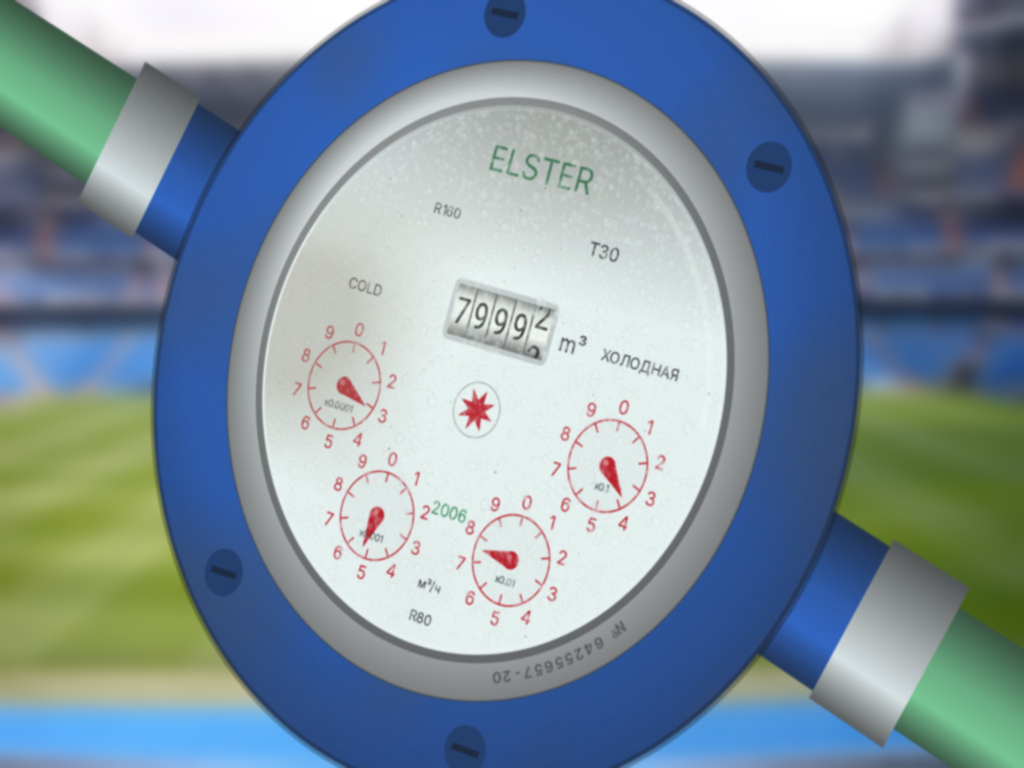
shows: 79992.3753 m³
